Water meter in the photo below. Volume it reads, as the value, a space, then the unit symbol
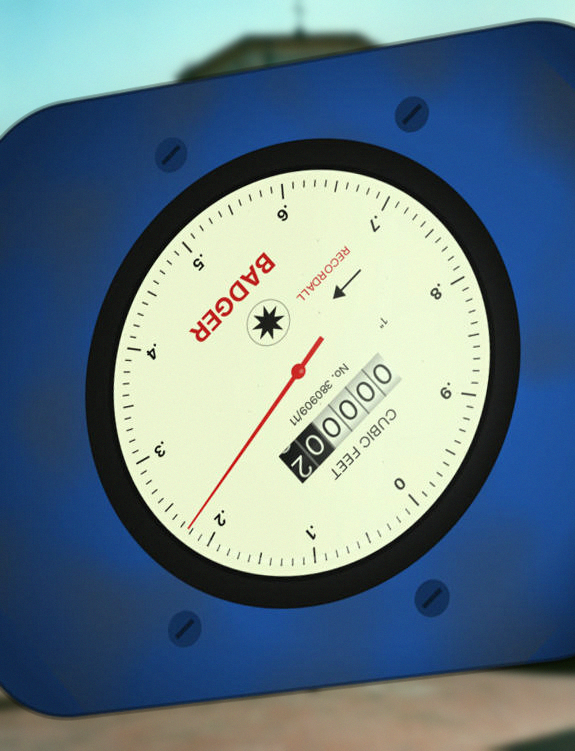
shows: 2.22 ft³
